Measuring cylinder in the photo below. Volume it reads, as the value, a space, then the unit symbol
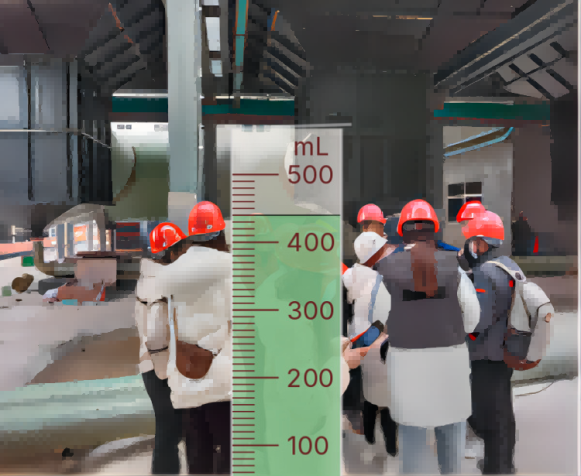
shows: 440 mL
